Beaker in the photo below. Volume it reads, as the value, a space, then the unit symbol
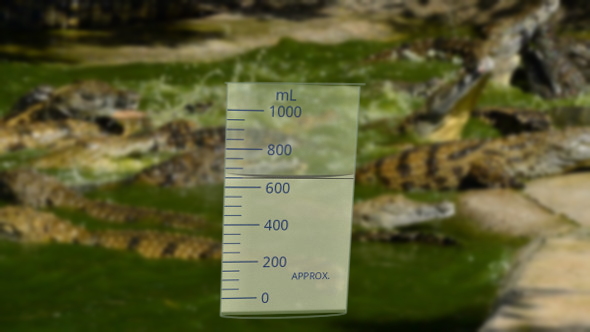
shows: 650 mL
